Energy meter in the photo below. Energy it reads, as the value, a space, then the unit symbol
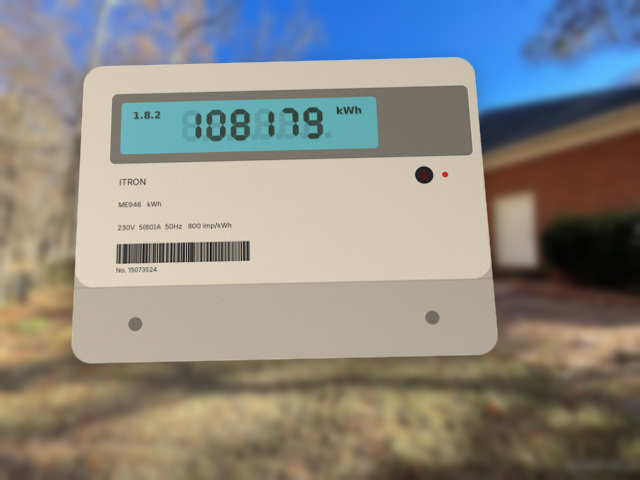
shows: 108179 kWh
